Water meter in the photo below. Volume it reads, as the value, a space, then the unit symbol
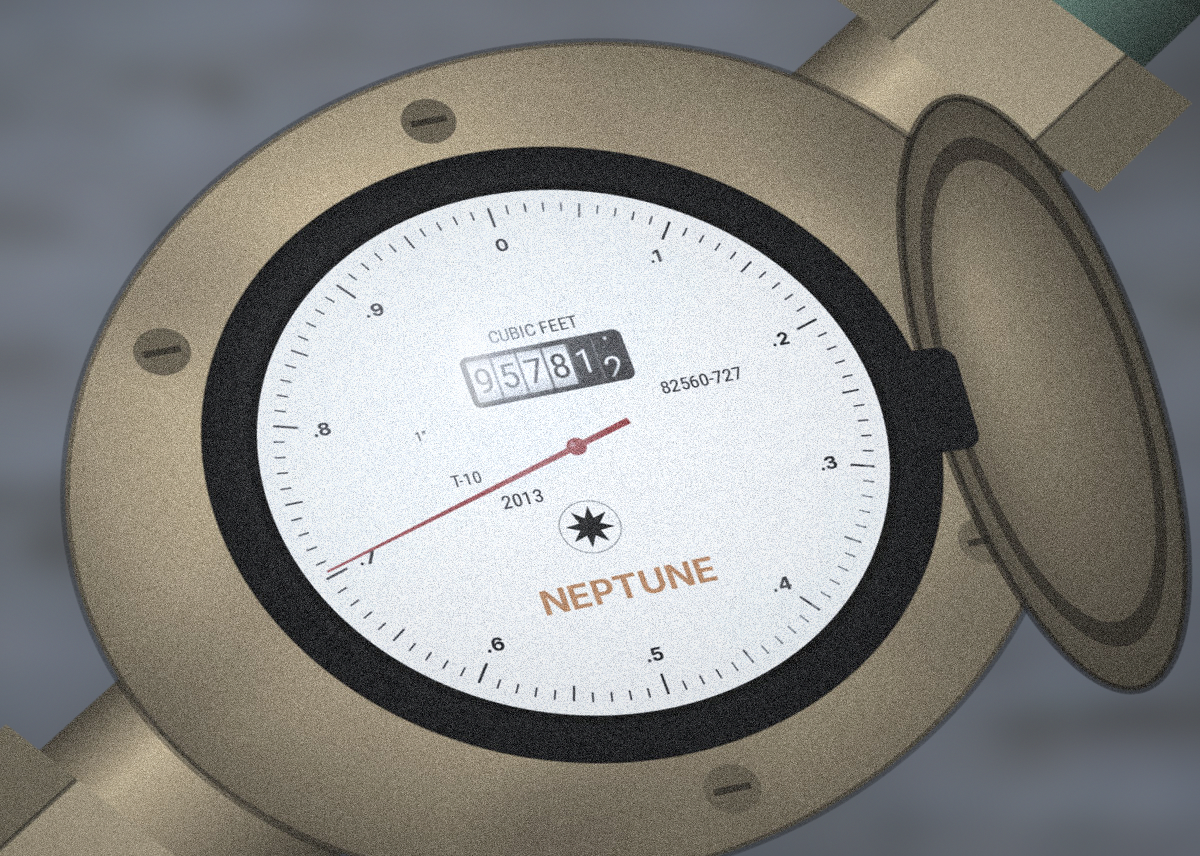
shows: 957811.70 ft³
